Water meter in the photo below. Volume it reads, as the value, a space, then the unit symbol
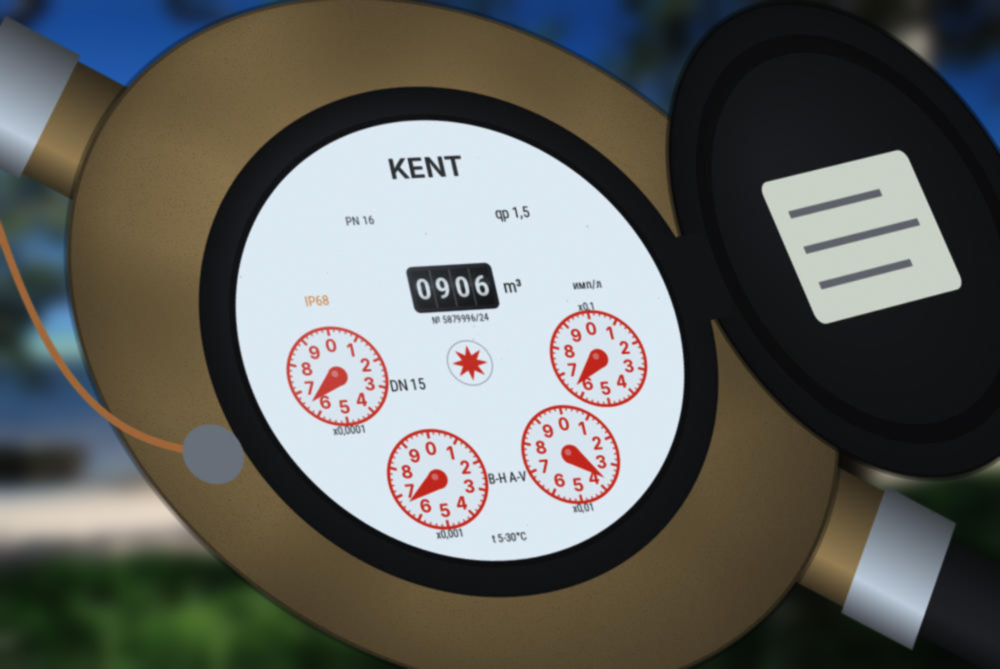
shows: 906.6366 m³
